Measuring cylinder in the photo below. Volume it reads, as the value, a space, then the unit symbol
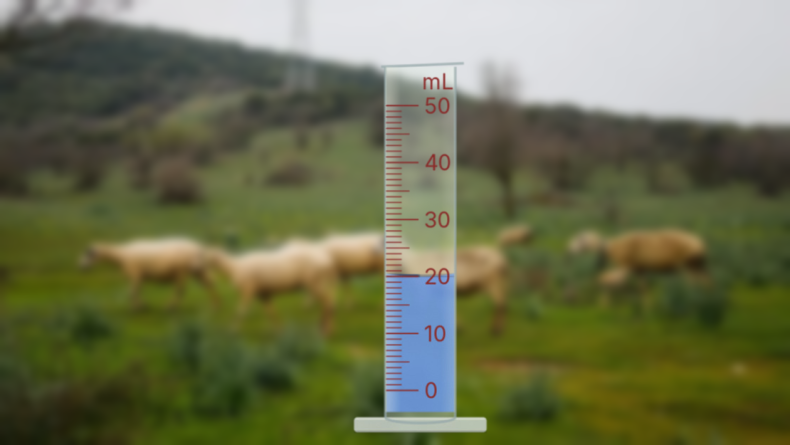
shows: 20 mL
